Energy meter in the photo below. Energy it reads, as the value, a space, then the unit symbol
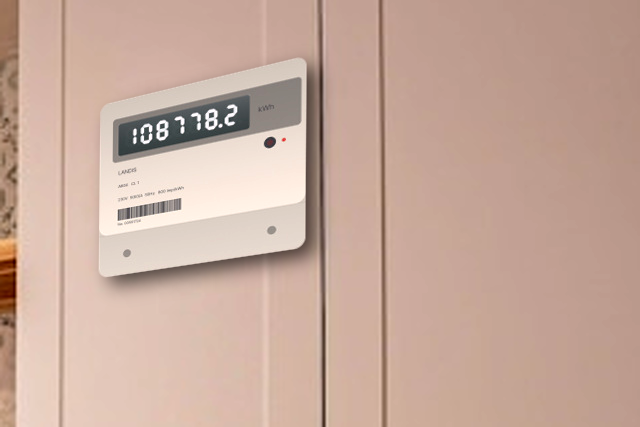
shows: 108778.2 kWh
